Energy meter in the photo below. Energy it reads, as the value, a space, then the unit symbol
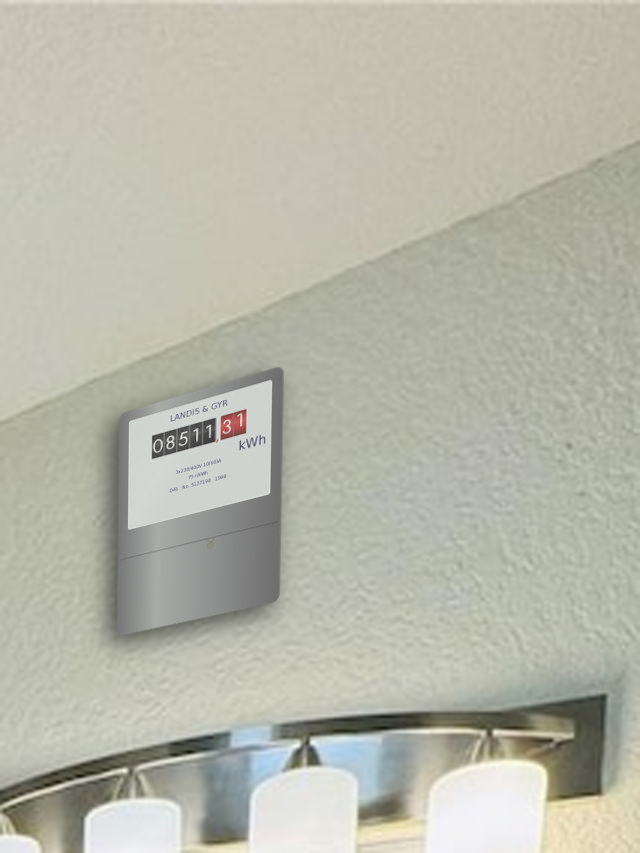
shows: 8511.31 kWh
